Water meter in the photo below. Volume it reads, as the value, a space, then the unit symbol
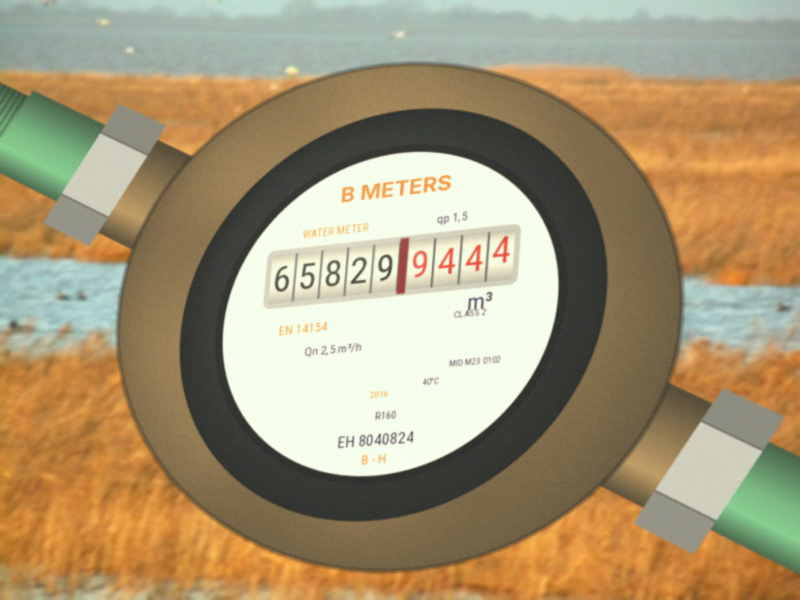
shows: 65829.9444 m³
